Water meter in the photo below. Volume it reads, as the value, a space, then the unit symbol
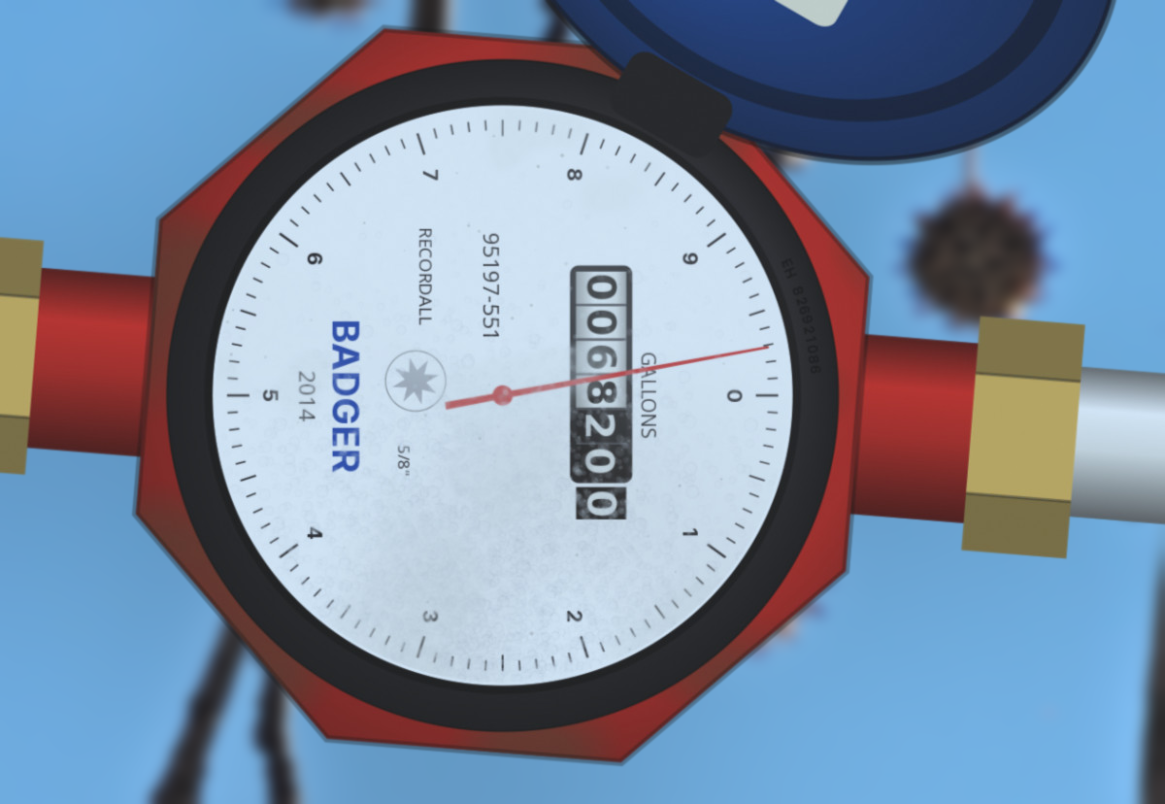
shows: 68199.7 gal
